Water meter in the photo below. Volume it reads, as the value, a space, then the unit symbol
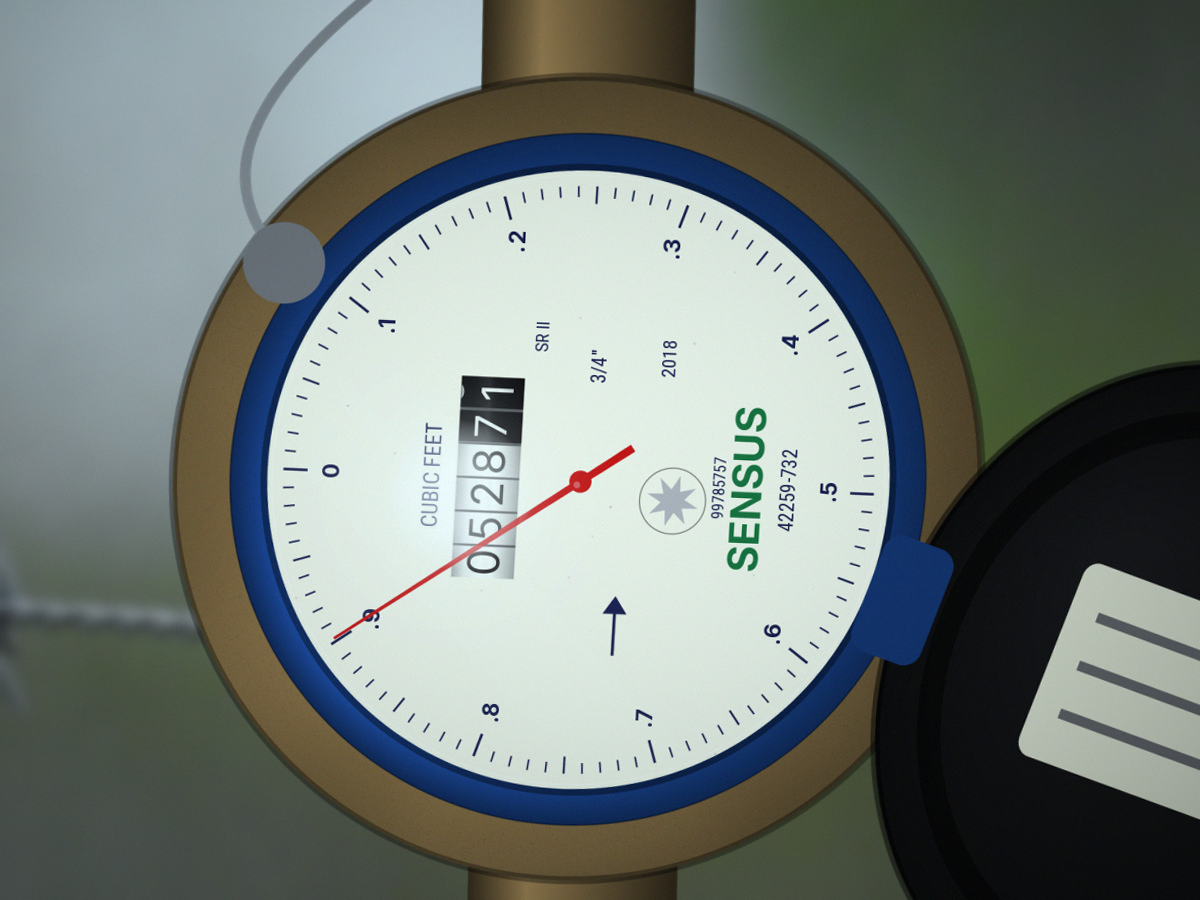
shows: 52870.90 ft³
